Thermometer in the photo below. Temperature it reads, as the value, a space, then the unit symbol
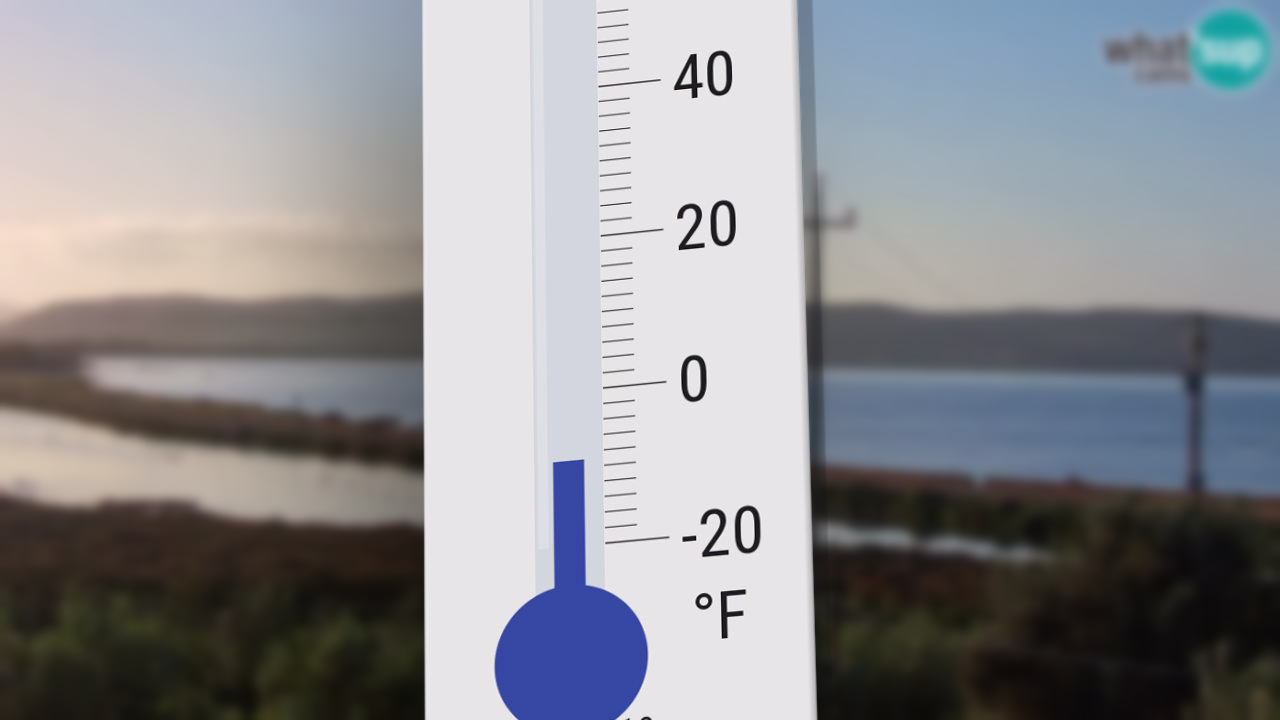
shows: -9 °F
